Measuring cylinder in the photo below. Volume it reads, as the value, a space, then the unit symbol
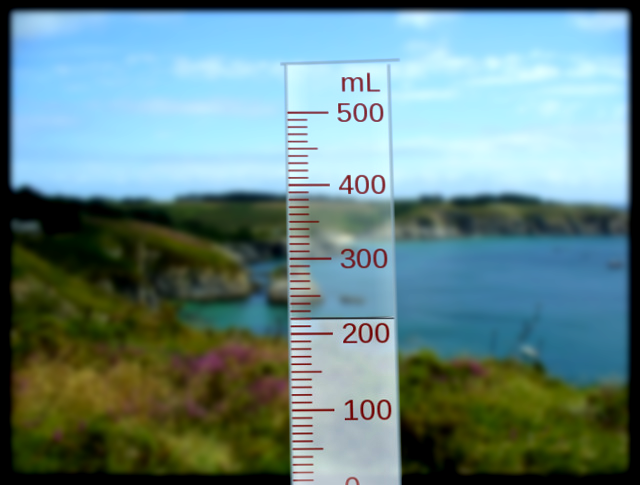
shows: 220 mL
